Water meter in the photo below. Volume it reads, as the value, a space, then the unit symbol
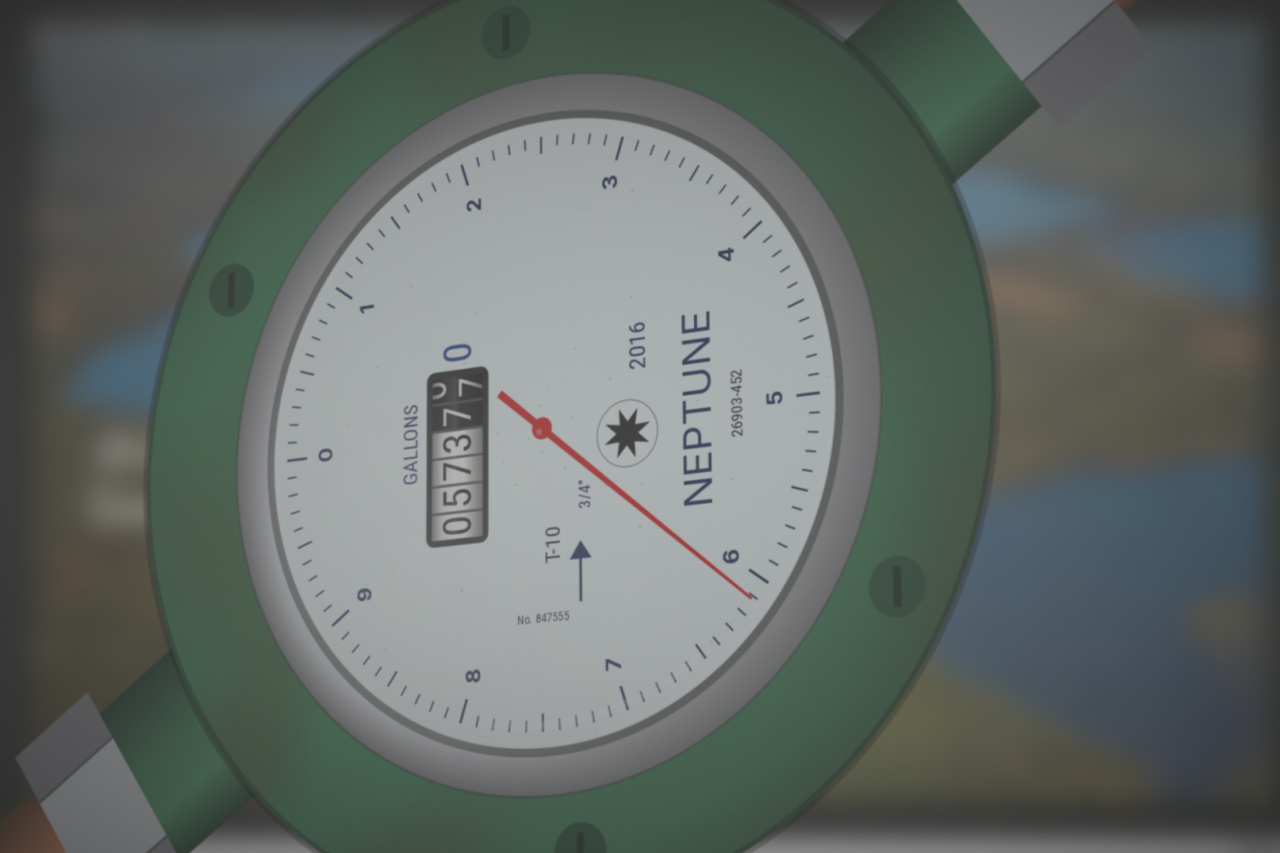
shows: 573766.1 gal
